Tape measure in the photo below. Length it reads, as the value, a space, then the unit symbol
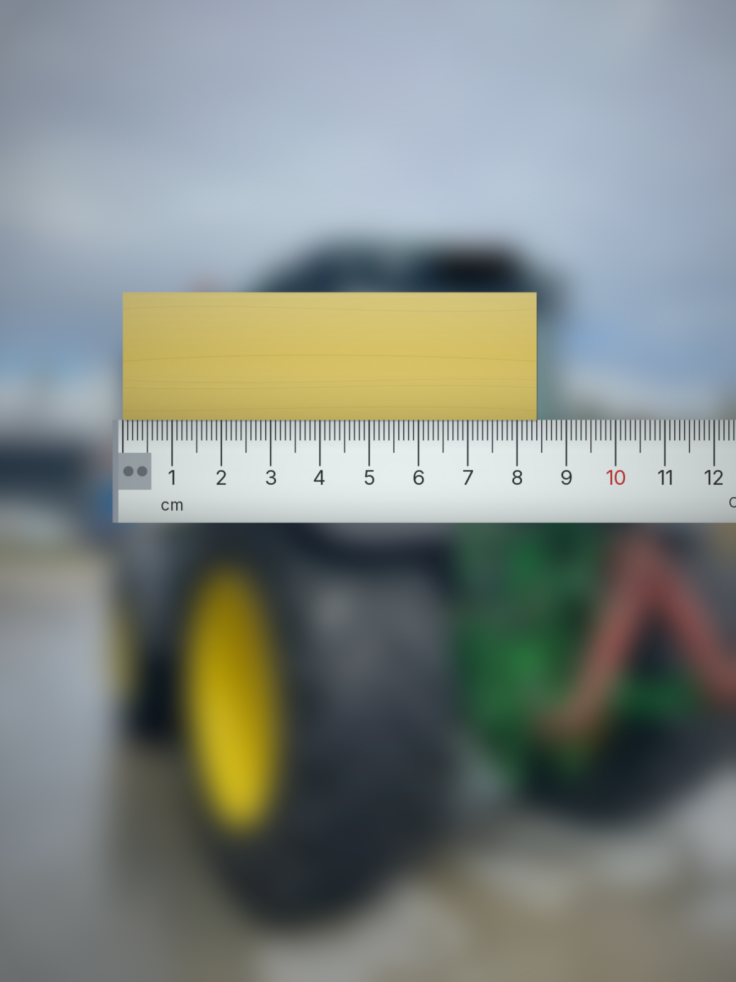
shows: 8.4 cm
